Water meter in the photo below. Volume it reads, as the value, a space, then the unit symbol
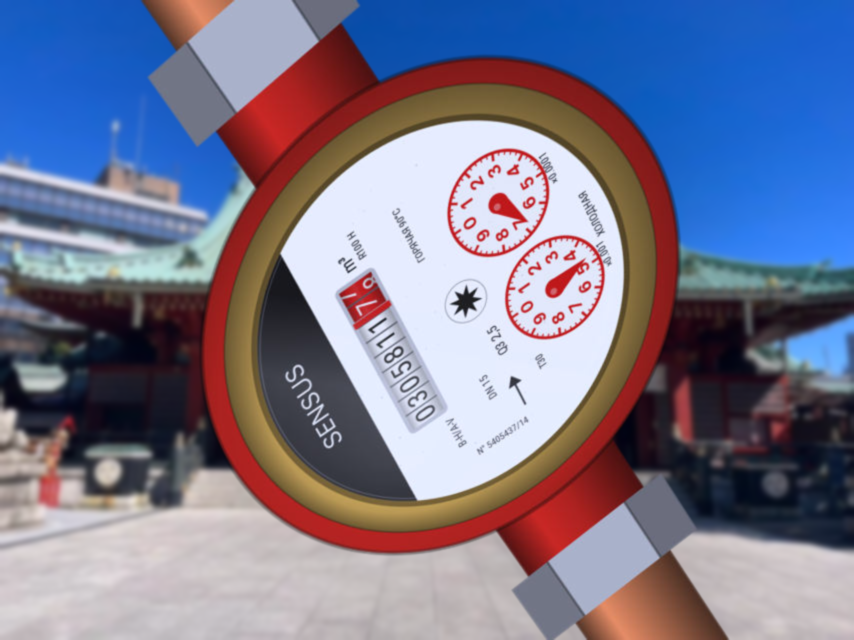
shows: 305811.7746 m³
